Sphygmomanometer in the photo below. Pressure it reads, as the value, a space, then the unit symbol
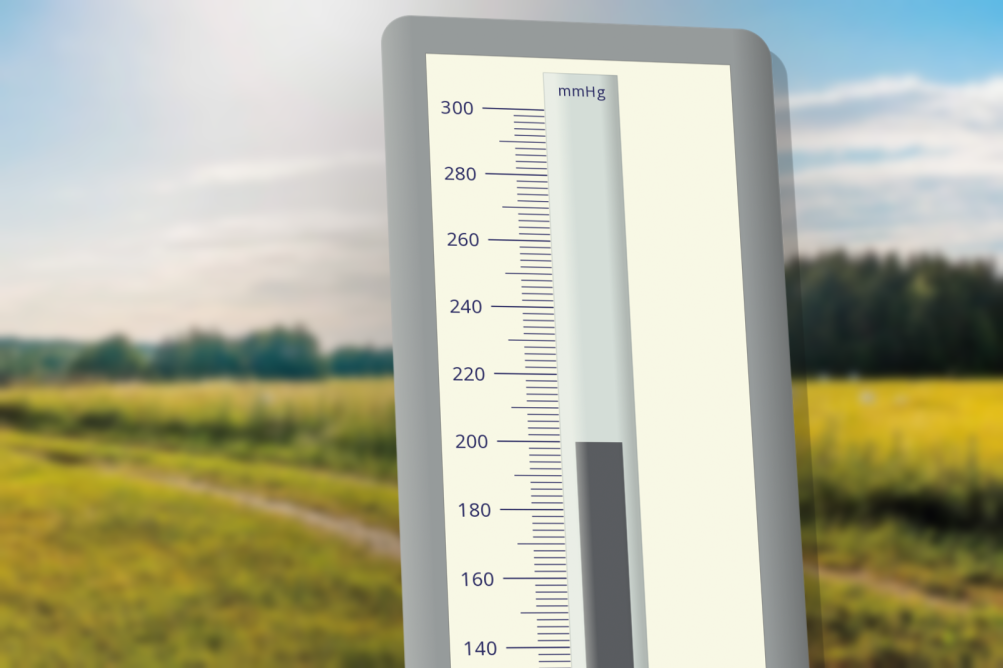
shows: 200 mmHg
